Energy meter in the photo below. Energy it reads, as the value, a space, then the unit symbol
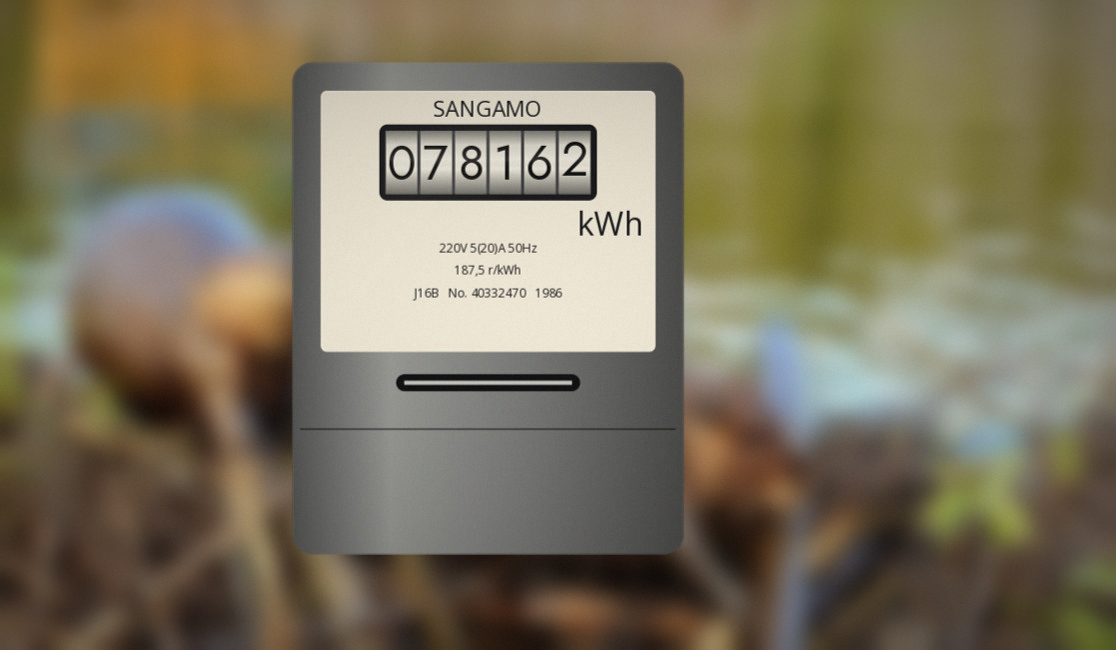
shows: 78162 kWh
